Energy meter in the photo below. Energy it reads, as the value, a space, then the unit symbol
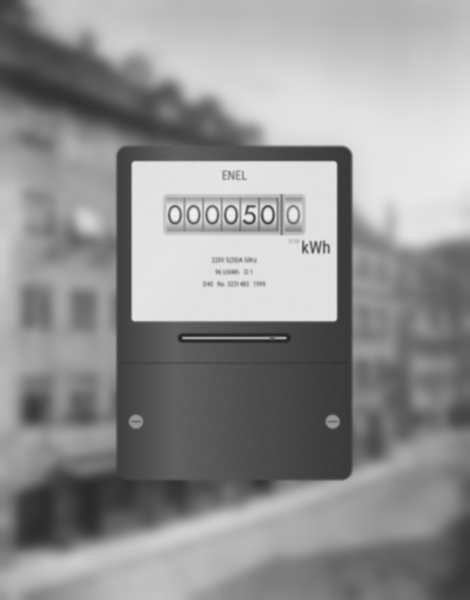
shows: 50.0 kWh
